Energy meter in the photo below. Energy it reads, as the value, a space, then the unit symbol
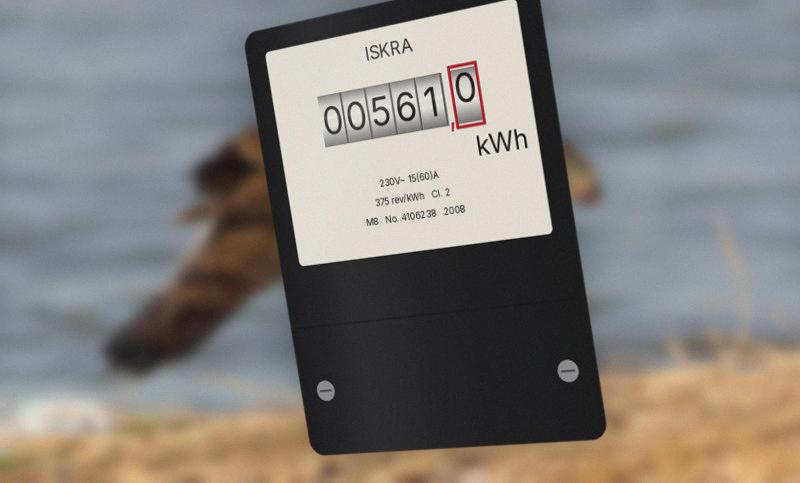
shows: 561.0 kWh
